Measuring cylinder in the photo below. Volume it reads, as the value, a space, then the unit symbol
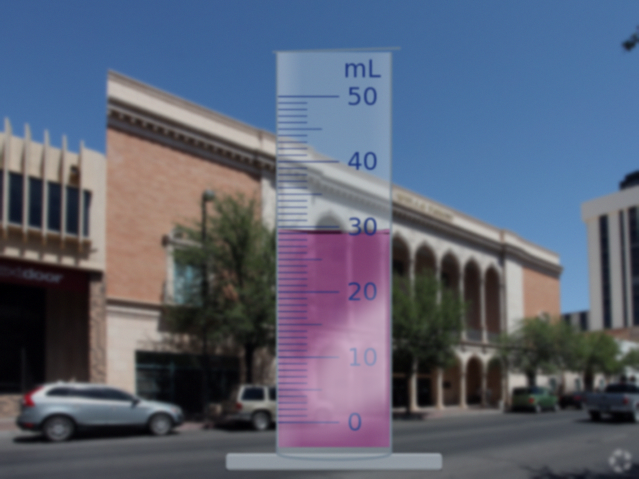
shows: 29 mL
